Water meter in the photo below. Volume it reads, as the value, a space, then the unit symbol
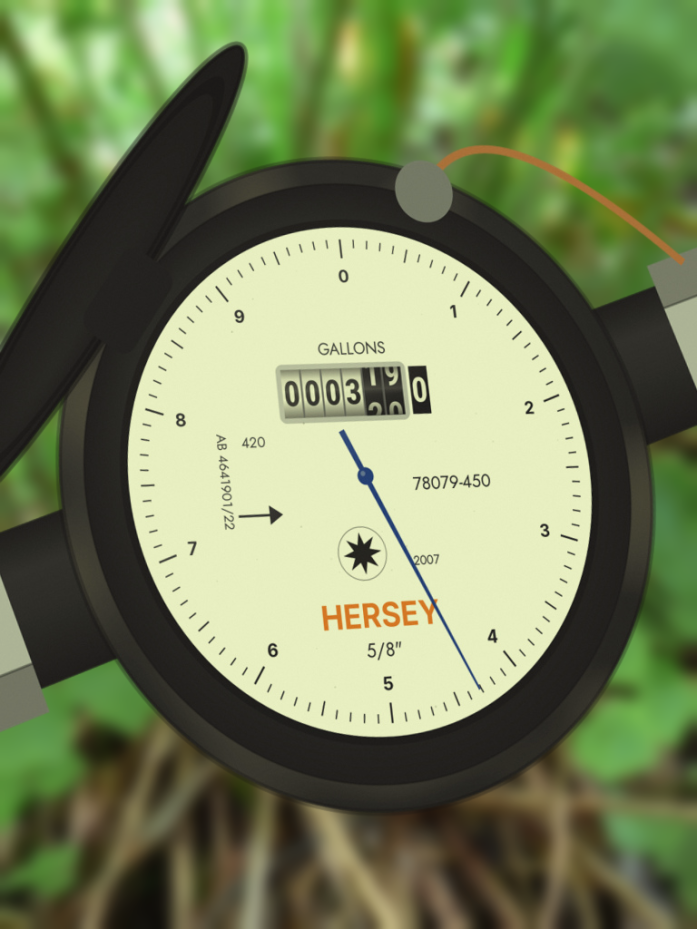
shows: 3194.3 gal
